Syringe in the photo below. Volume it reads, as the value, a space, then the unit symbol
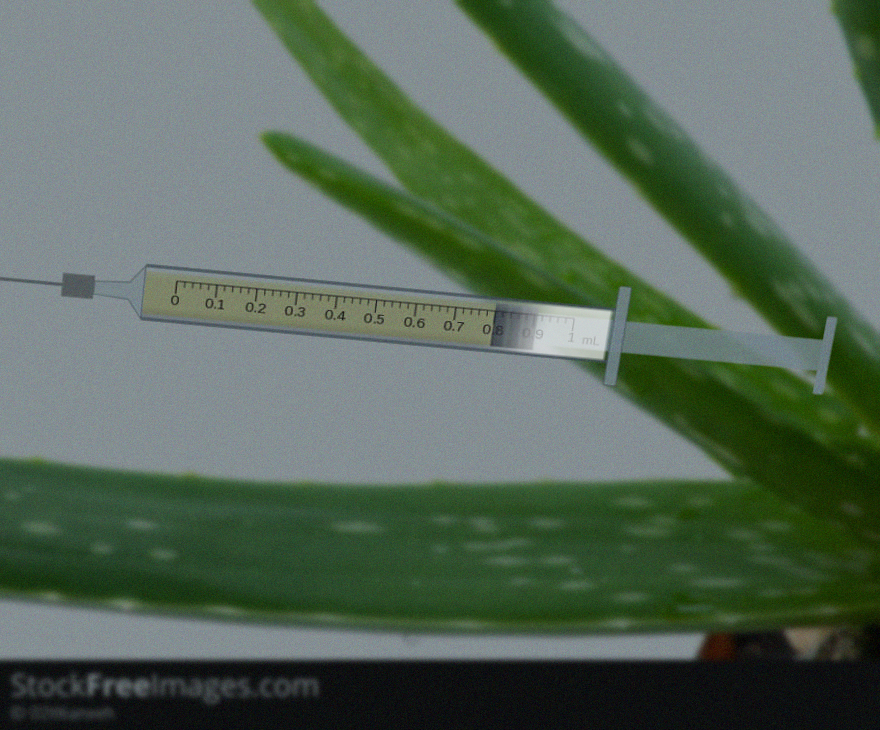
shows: 0.8 mL
